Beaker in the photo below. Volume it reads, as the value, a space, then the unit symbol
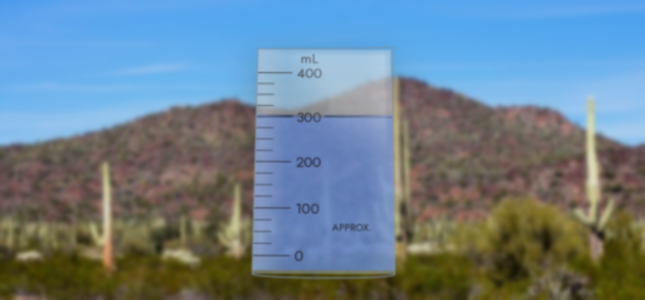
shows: 300 mL
